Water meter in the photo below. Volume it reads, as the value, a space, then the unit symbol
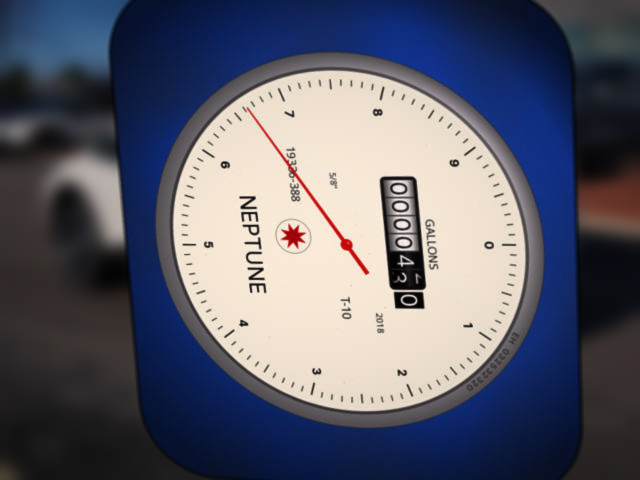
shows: 426.6 gal
